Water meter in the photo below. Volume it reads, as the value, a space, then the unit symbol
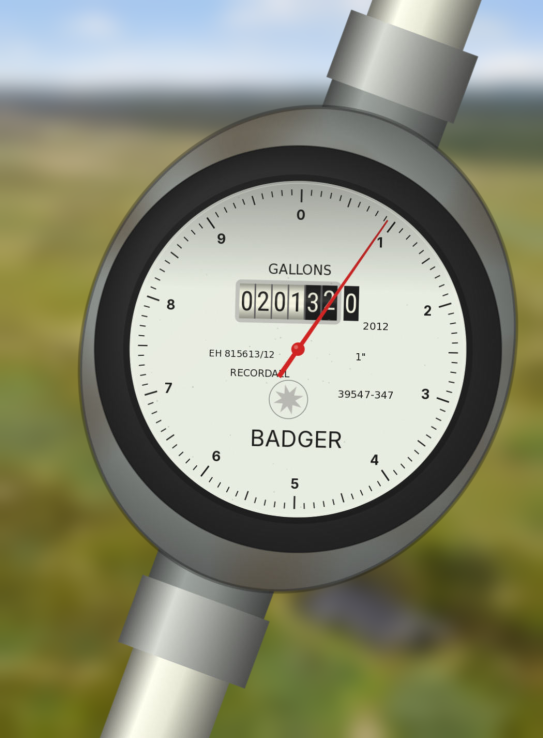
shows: 201320.9 gal
